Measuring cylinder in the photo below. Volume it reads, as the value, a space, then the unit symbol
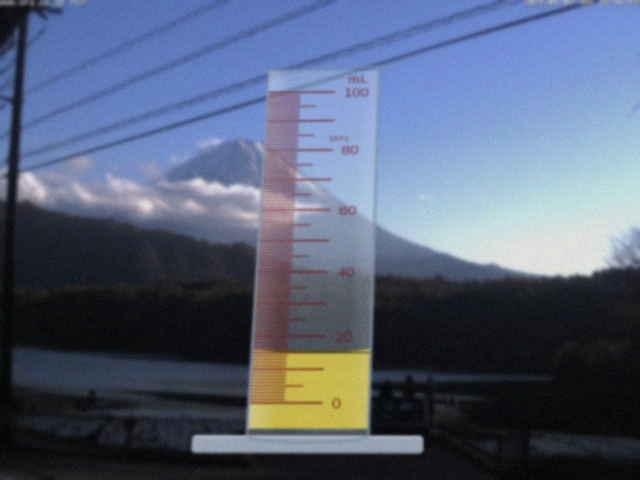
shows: 15 mL
